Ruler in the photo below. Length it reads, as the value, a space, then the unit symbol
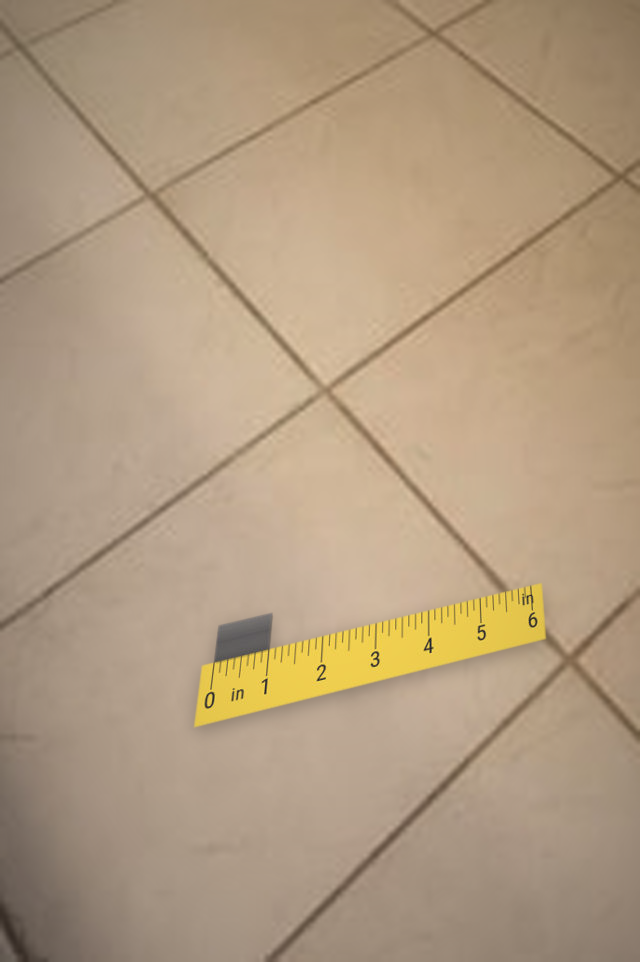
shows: 1 in
